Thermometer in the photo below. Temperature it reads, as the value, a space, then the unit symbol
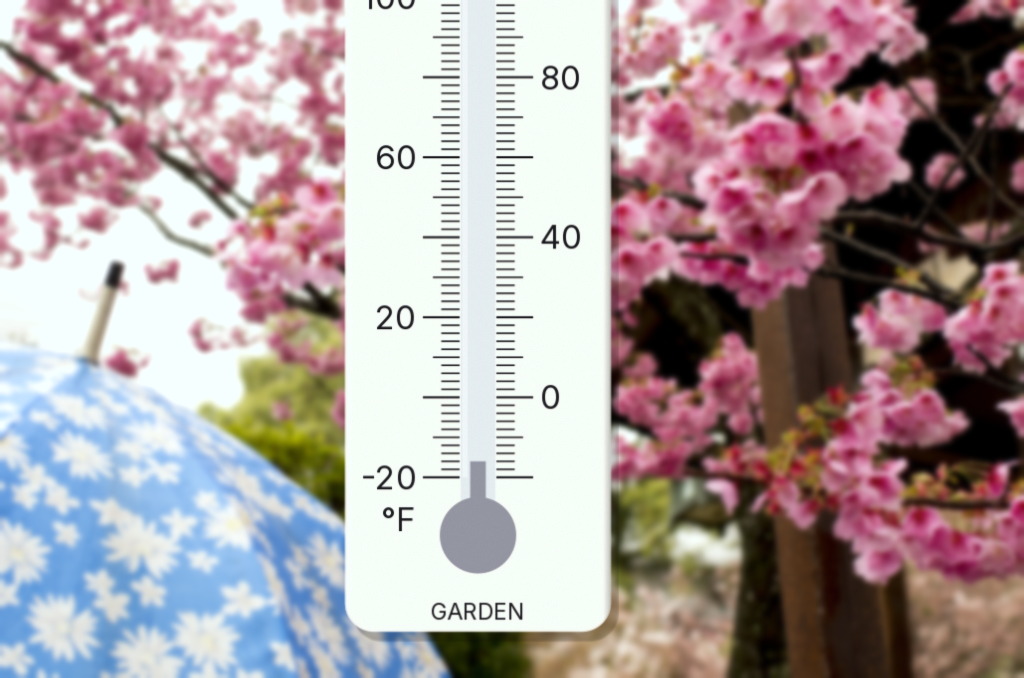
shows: -16 °F
